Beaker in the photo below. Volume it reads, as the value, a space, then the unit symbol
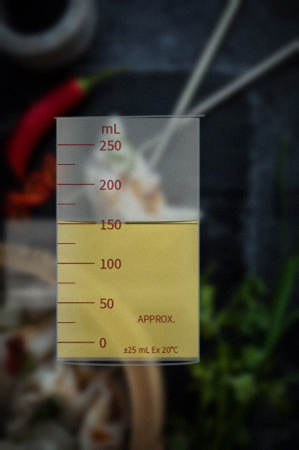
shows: 150 mL
